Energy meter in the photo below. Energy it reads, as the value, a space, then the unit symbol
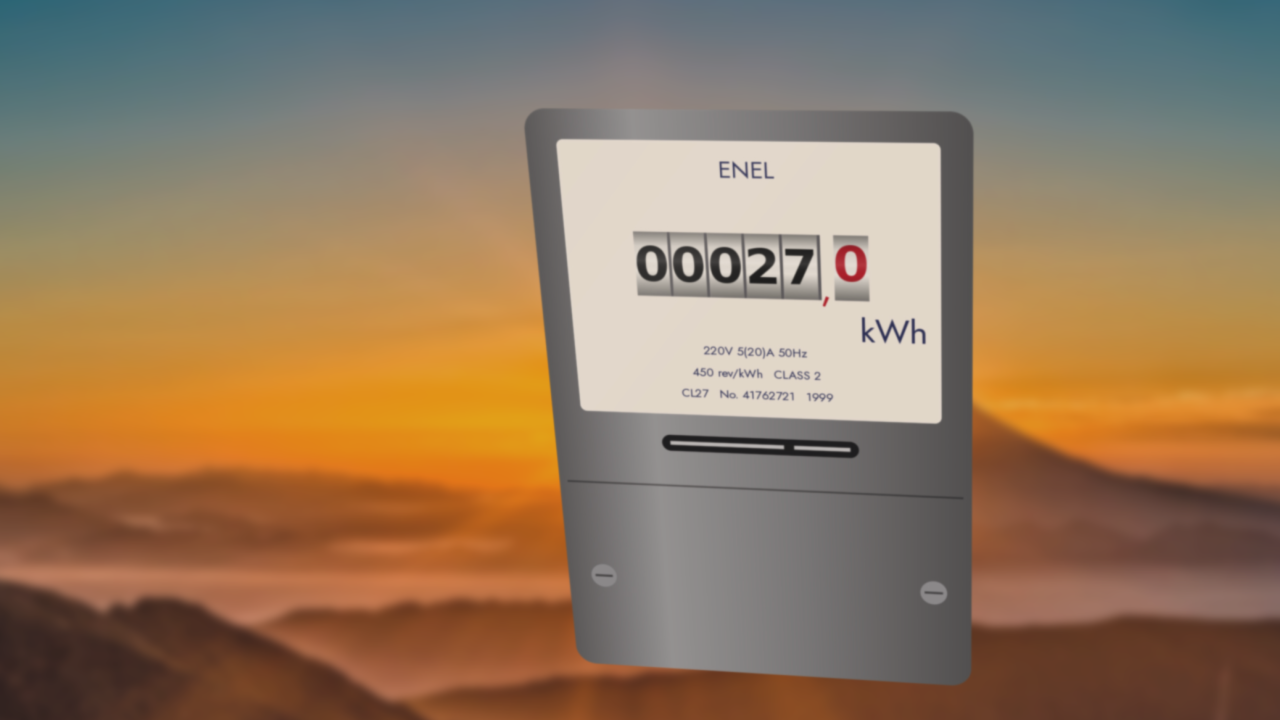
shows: 27.0 kWh
